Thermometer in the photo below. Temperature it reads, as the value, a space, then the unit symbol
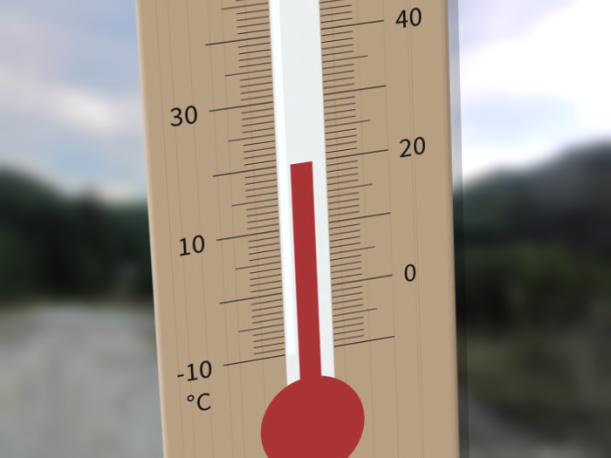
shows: 20 °C
